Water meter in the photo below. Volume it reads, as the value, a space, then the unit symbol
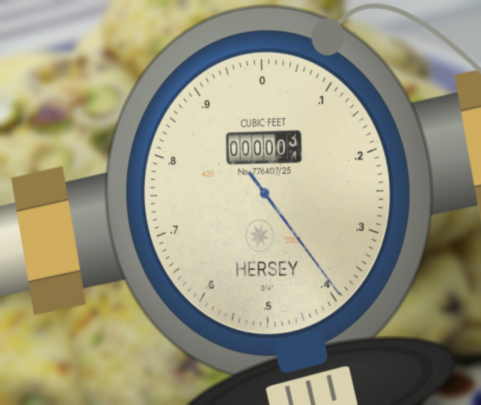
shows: 3.39 ft³
